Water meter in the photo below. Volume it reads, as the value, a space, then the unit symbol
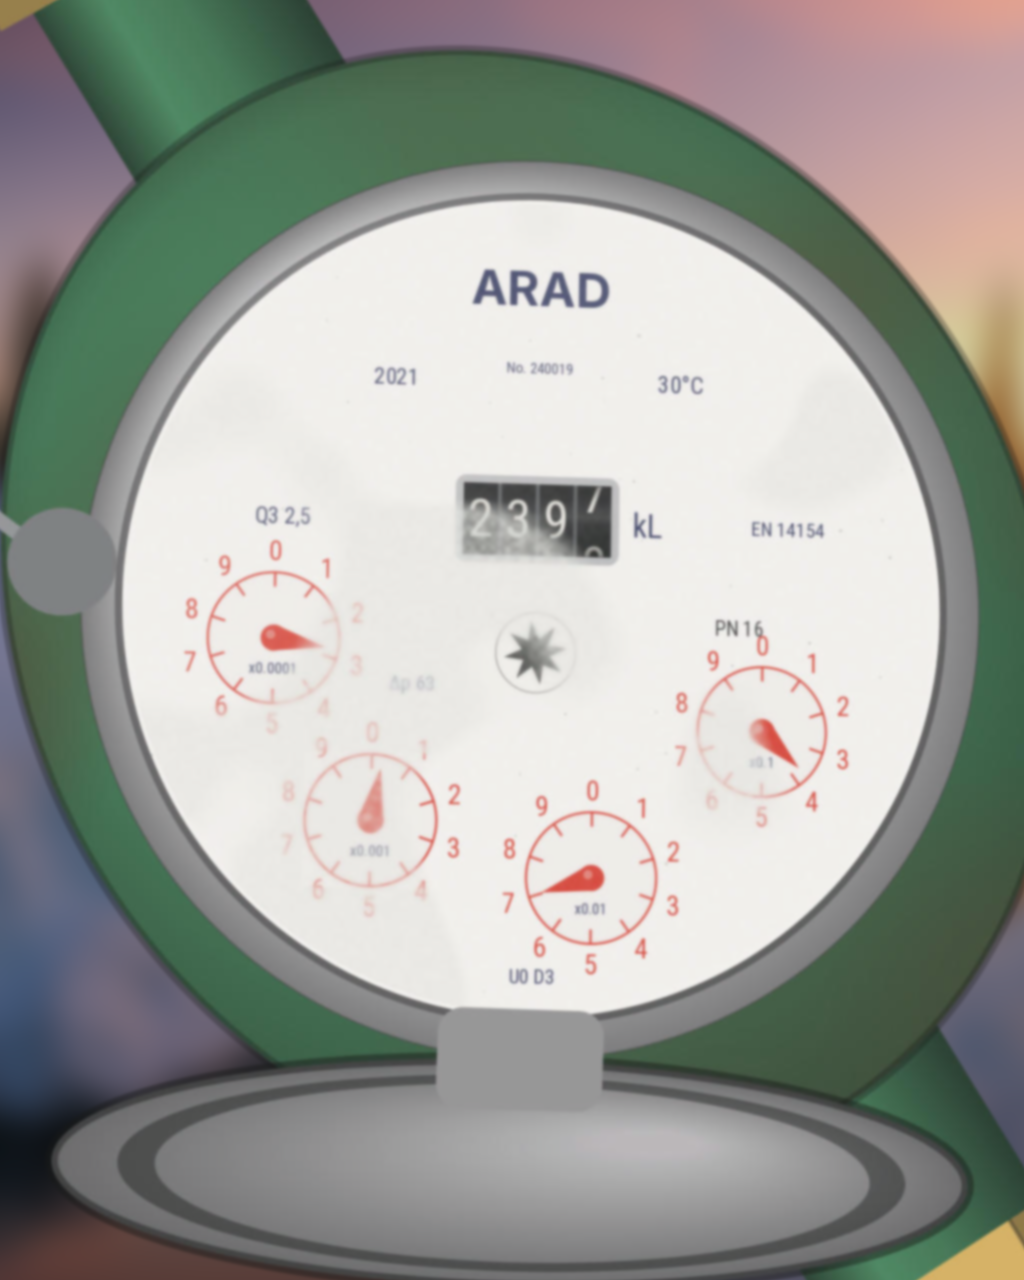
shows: 2397.3702 kL
